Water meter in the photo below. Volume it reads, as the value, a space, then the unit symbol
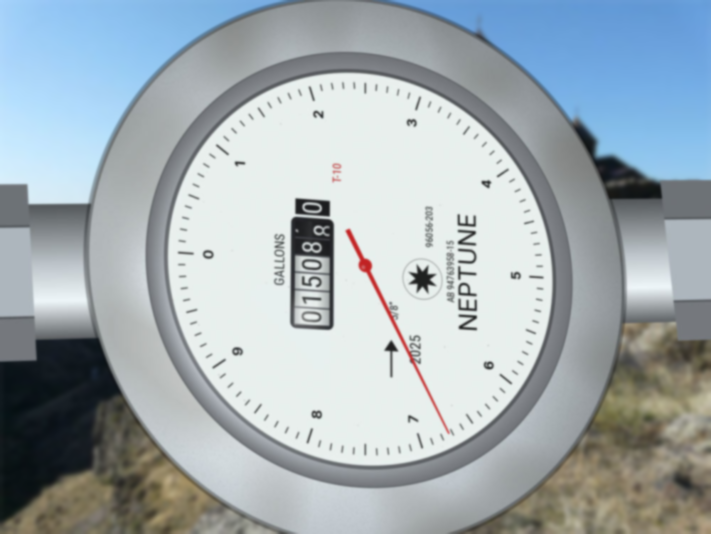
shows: 150876.7 gal
